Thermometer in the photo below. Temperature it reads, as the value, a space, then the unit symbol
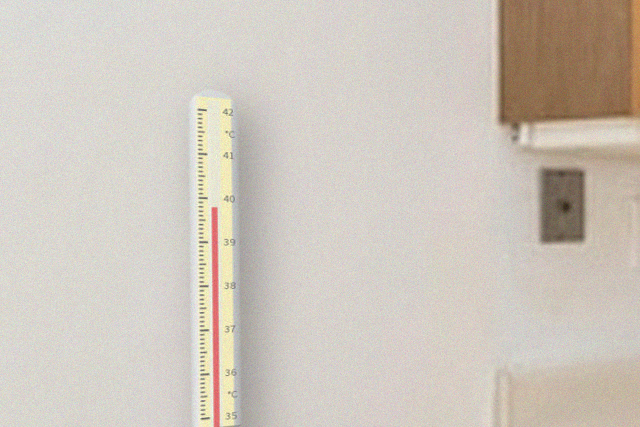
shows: 39.8 °C
